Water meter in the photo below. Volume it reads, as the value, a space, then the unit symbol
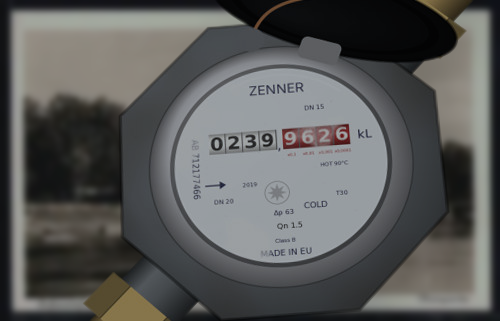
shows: 239.9626 kL
